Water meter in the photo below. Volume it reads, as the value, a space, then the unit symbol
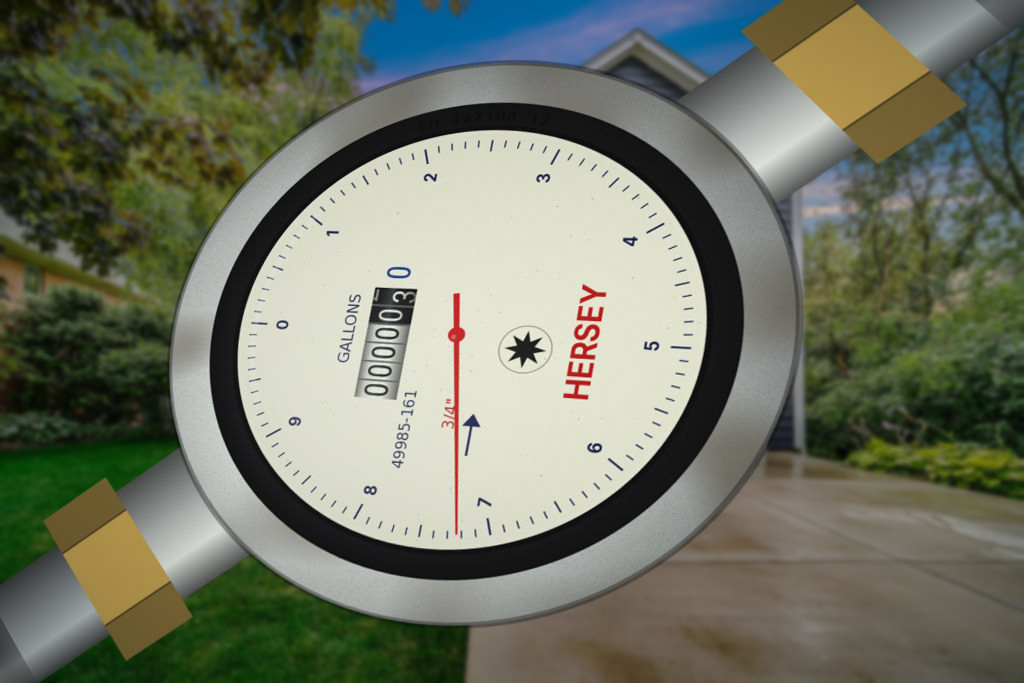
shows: 27.2 gal
